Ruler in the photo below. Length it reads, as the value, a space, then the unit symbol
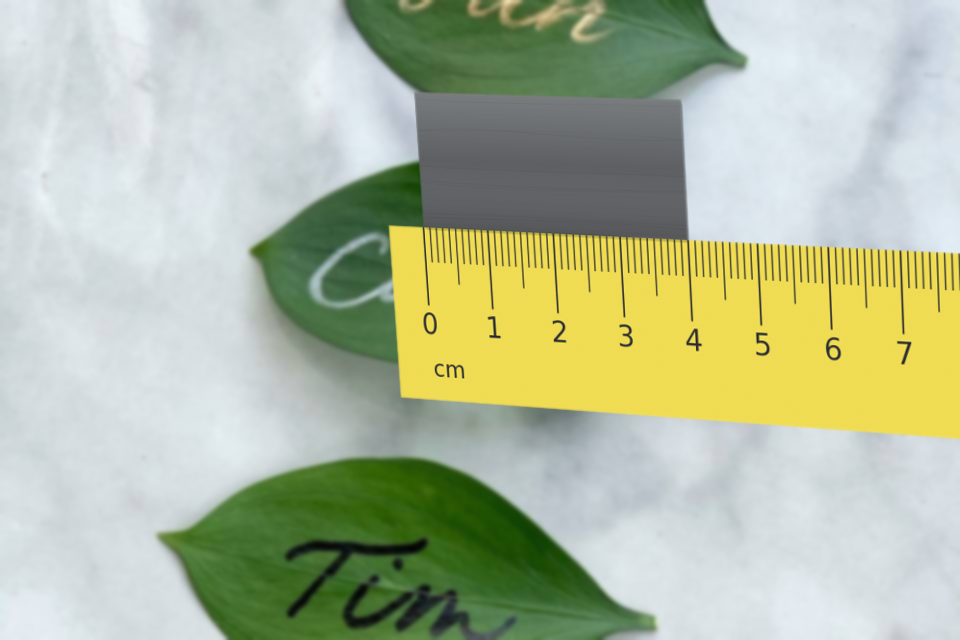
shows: 4 cm
